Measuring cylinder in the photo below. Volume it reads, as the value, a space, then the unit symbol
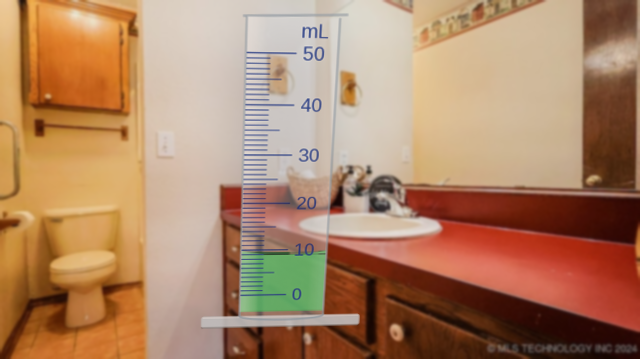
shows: 9 mL
